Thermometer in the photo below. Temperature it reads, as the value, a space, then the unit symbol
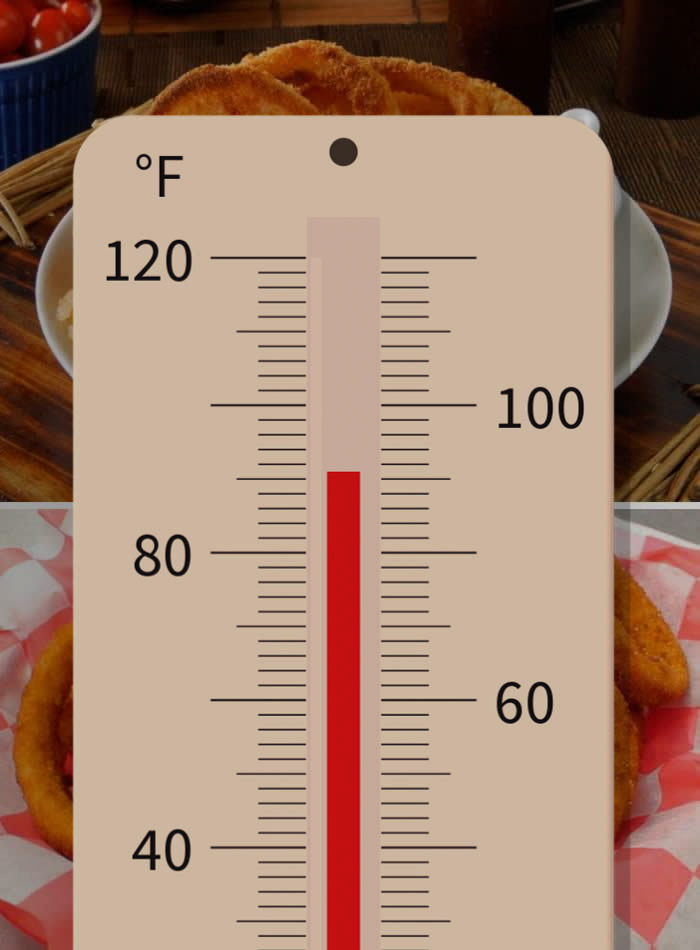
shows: 91 °F
